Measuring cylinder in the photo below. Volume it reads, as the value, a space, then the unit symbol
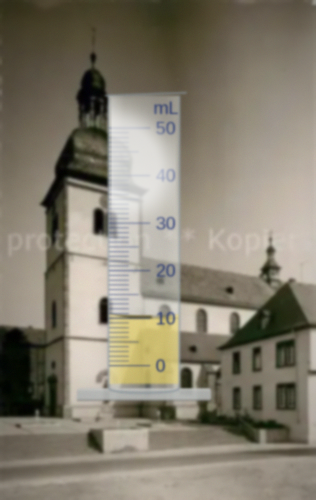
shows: 10 mL
